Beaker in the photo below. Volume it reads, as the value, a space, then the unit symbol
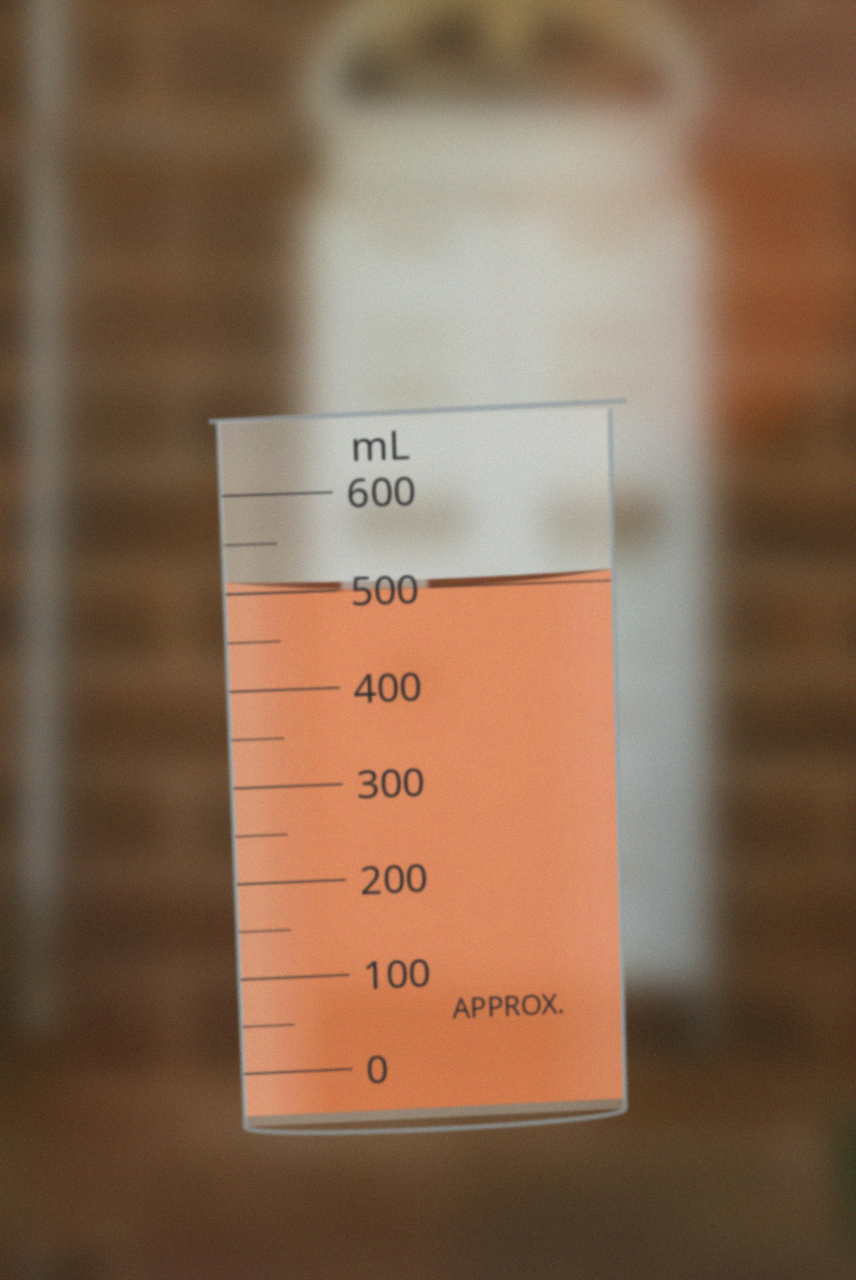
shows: 500 mL
